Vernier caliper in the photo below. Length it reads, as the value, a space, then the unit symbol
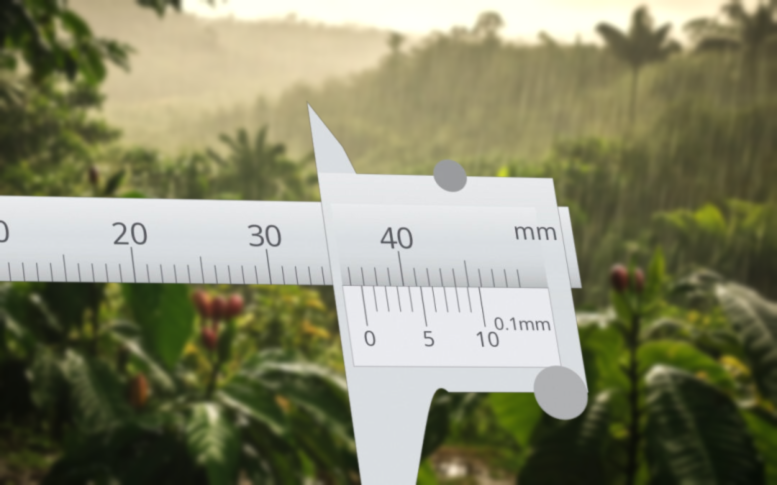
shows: 36.8 mm
